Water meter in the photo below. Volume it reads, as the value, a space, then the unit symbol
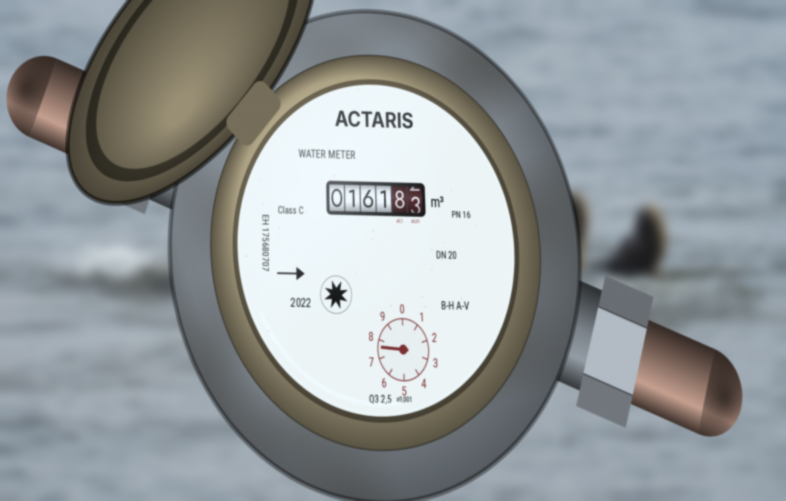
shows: 161.827 m³
